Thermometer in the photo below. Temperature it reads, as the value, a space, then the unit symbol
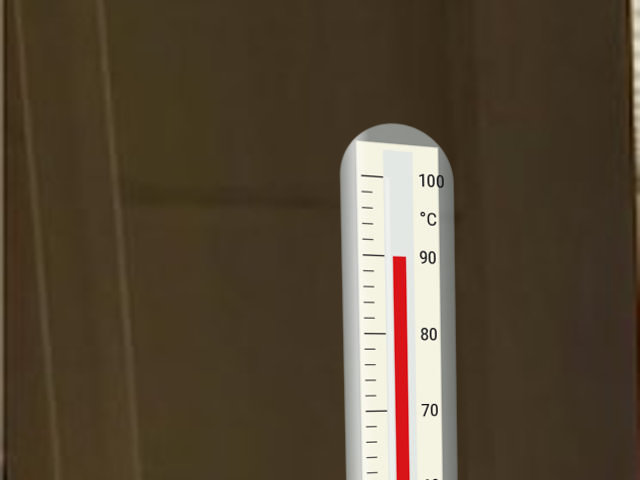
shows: 90 °C
